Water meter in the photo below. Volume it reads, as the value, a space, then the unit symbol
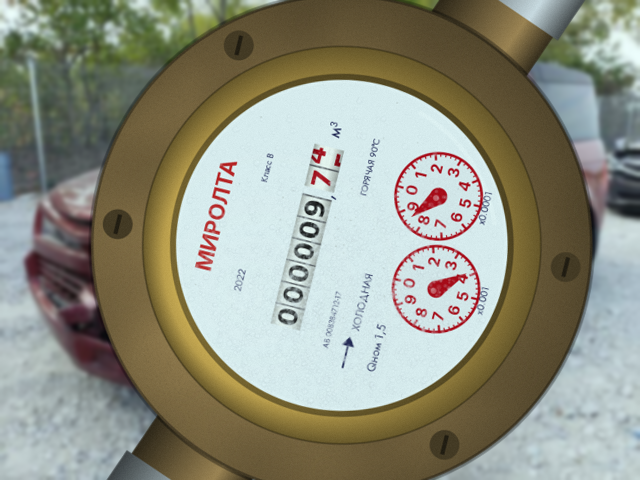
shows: 9.7438 m³
